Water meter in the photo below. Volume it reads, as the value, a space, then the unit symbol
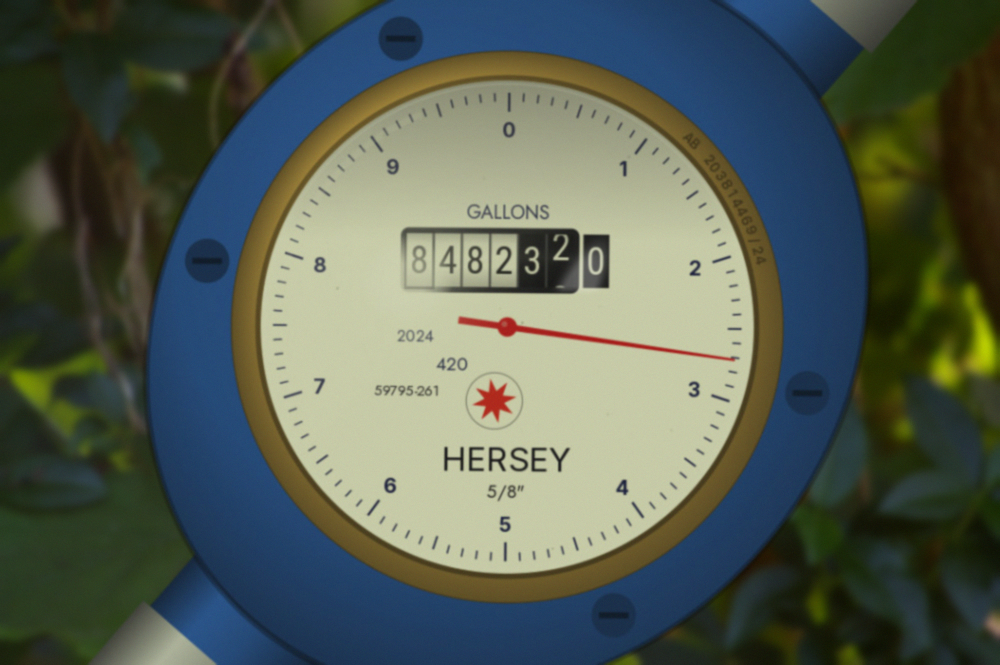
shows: 8482322.7 gal
